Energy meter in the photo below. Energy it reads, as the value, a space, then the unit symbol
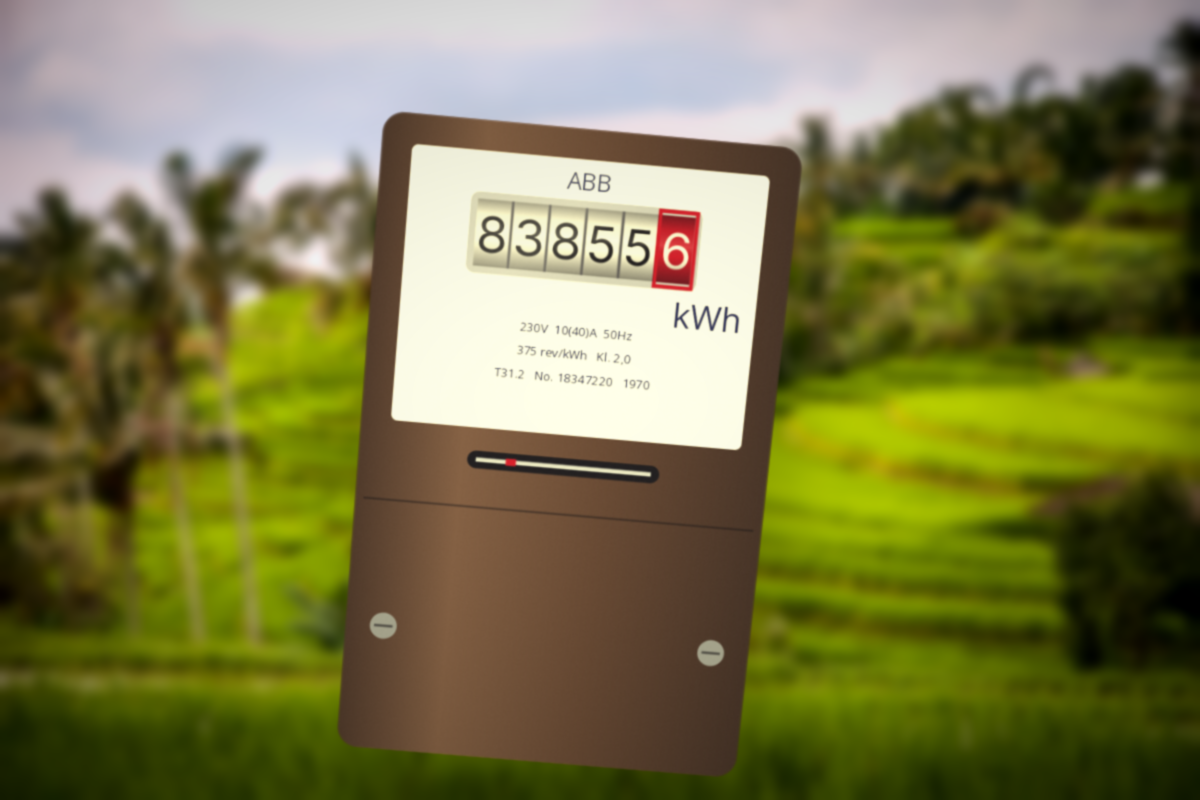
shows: 83855.6 kWh
